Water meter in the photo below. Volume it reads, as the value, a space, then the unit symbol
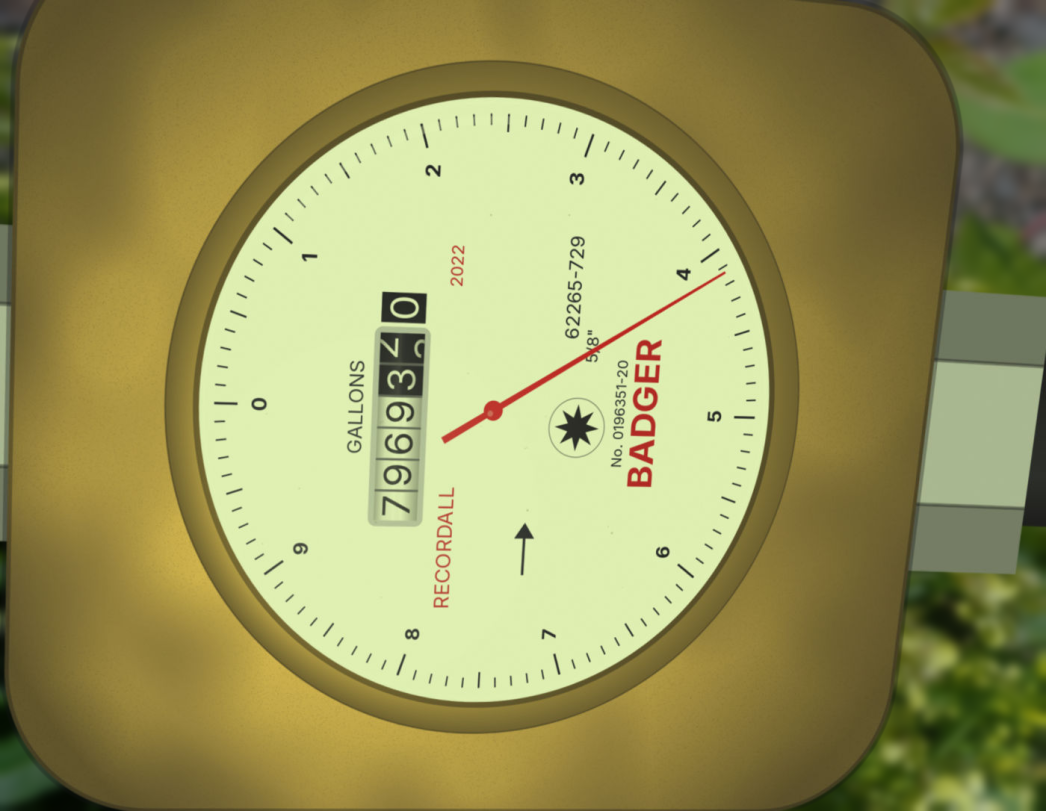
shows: 7969324.1 gal
